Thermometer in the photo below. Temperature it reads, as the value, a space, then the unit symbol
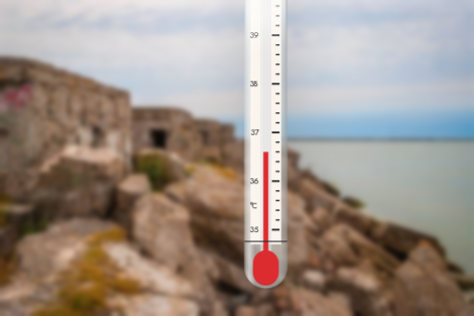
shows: 36.6 °C
